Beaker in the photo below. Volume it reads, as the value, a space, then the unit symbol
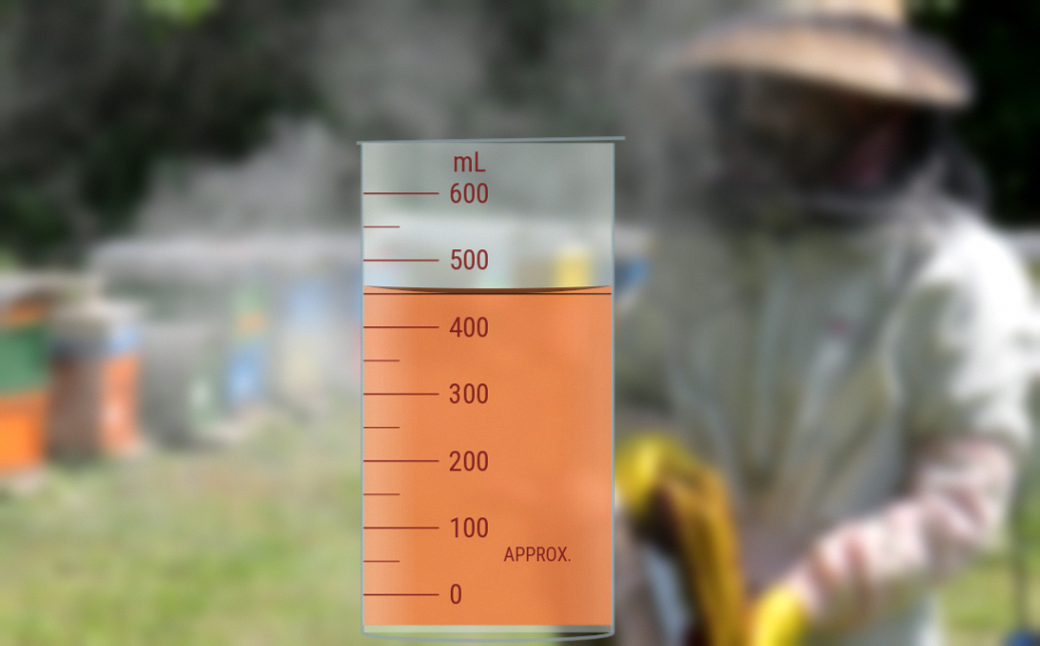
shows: 450 mL
